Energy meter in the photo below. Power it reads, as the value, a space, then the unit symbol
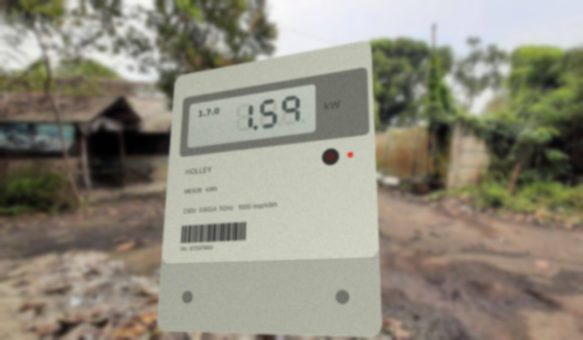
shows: 1.59 kW
